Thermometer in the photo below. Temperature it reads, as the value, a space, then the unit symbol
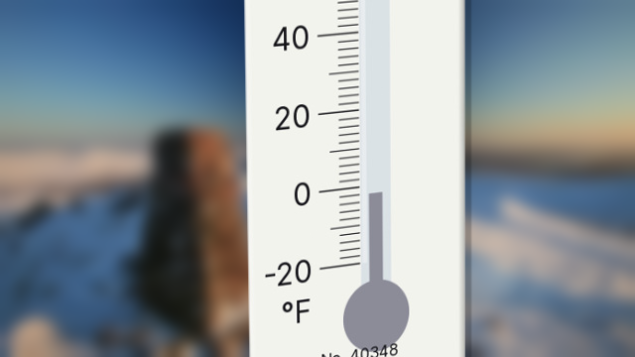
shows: -2 °F
